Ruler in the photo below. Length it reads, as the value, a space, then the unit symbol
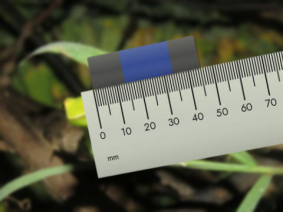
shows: 45 mm
